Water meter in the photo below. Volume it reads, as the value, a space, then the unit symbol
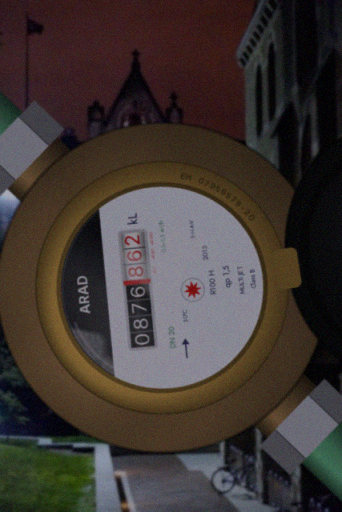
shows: 876.862 kL
